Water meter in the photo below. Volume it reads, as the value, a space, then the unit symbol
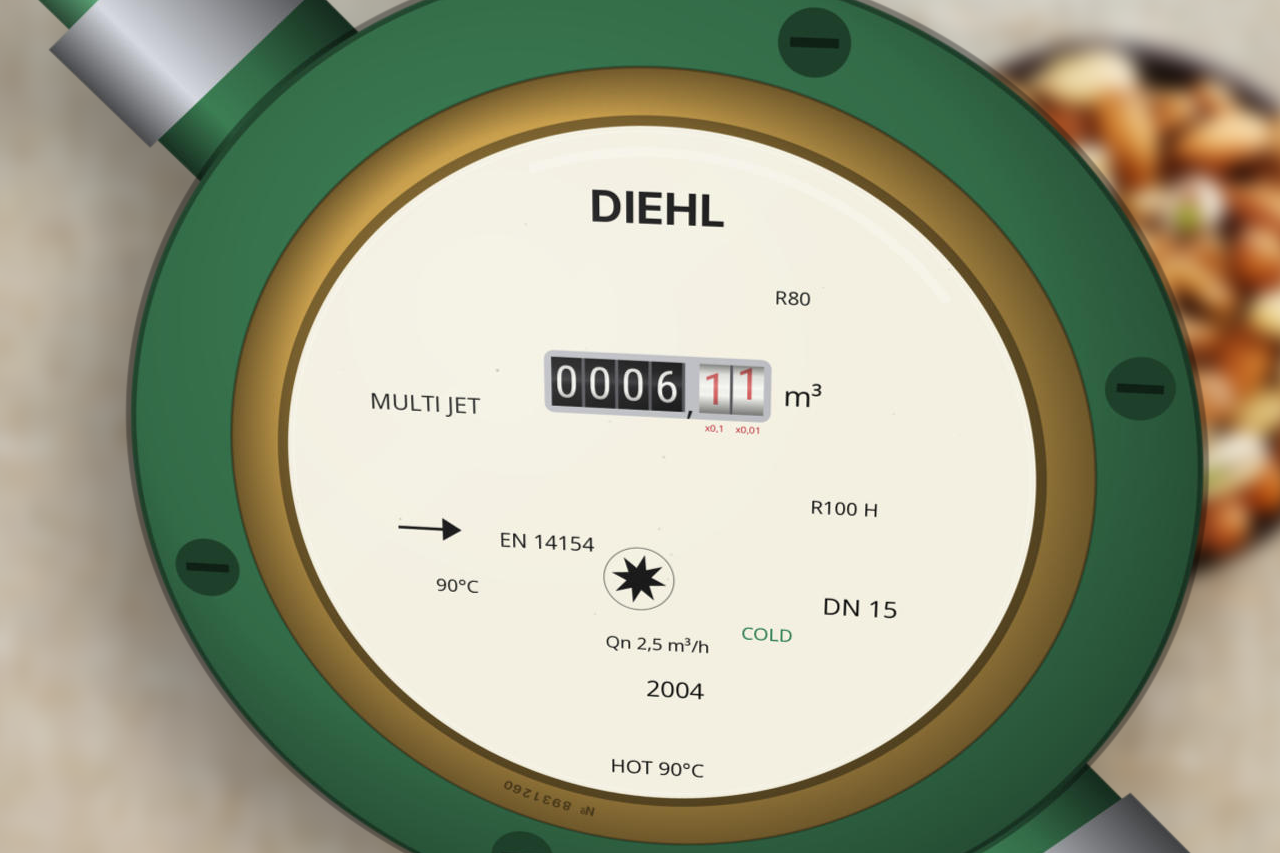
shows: 6.11 m³
